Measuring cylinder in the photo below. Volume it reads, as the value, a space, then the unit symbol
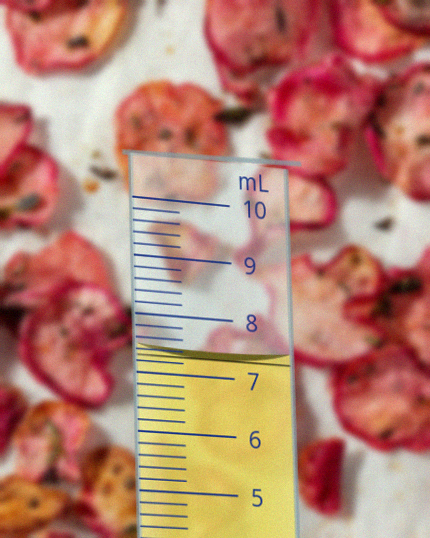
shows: 7.3 mL
